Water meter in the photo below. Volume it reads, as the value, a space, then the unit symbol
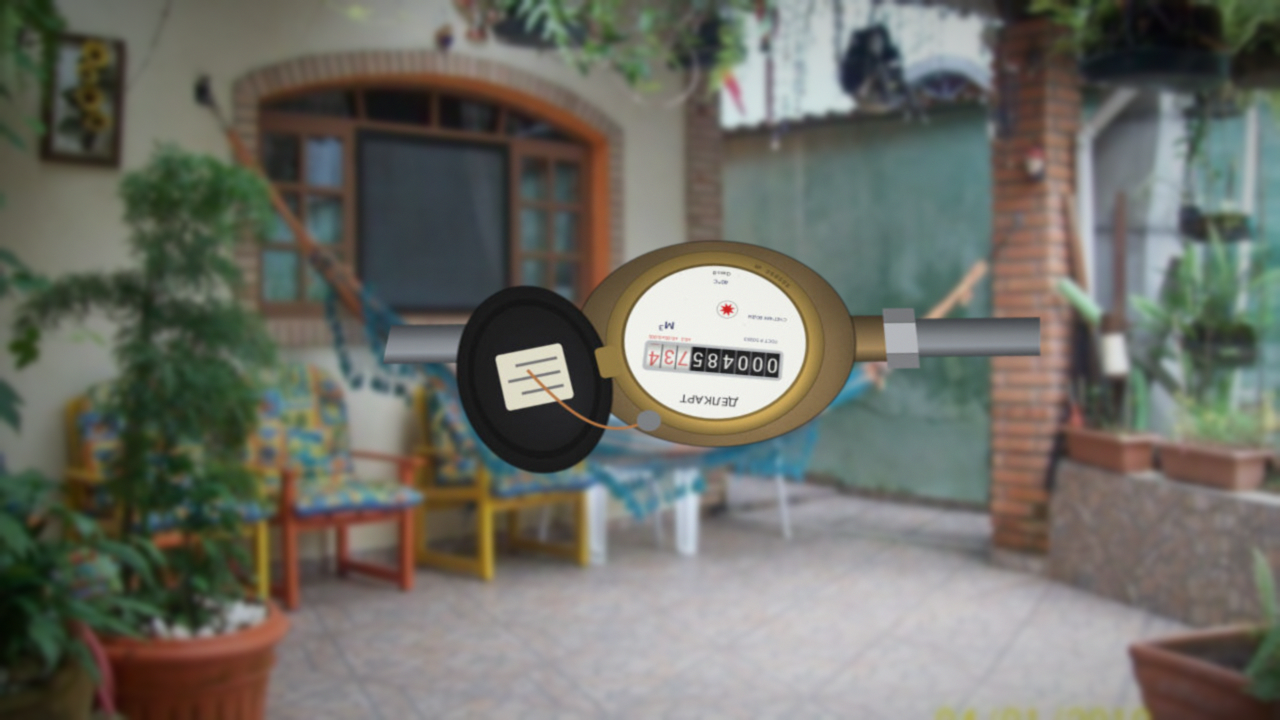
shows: 485.734 m³
